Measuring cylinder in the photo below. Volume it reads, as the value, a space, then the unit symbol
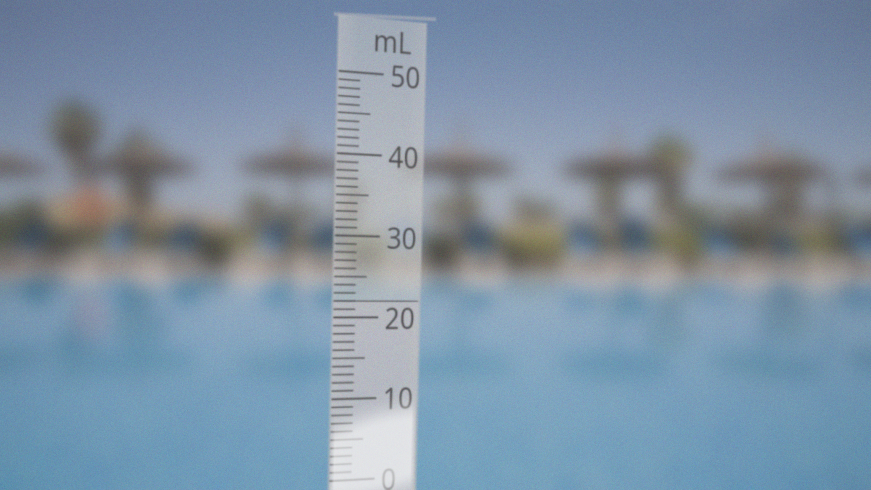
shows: 22 mL
